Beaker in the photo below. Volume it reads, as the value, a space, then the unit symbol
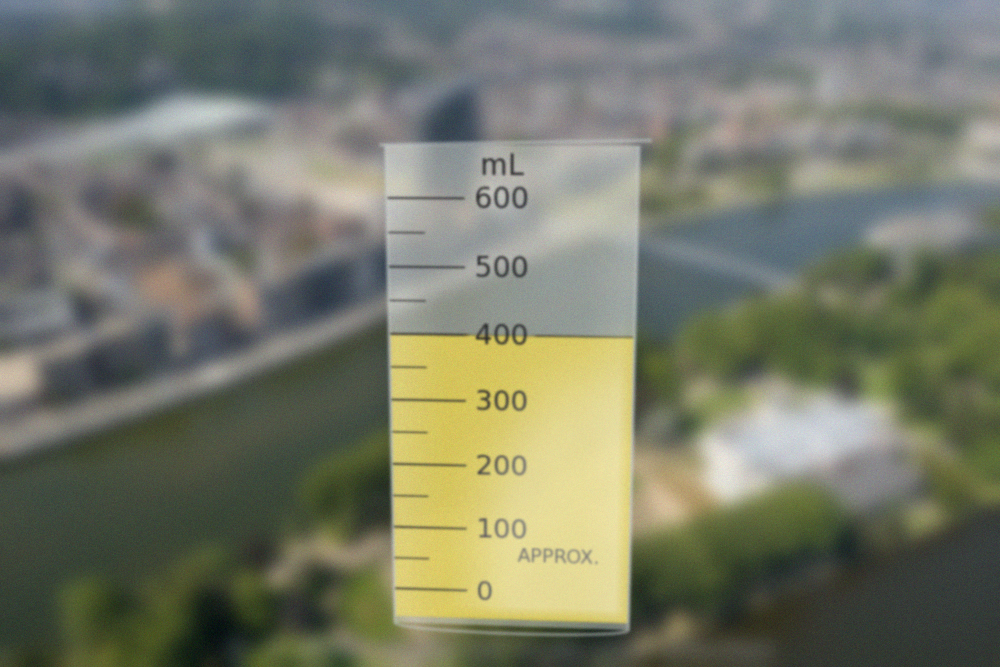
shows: 400 mL
